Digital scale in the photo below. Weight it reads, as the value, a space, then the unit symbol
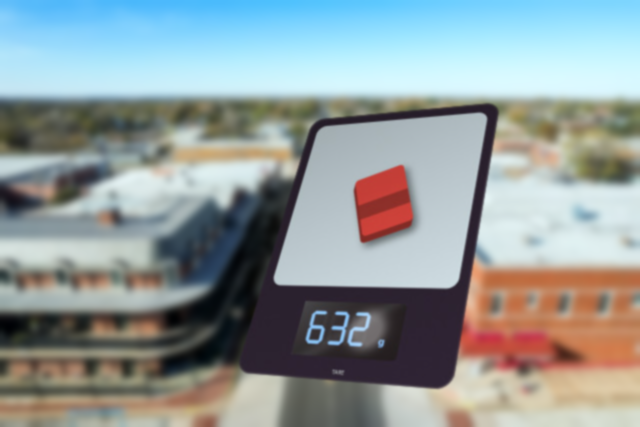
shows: 632 g
